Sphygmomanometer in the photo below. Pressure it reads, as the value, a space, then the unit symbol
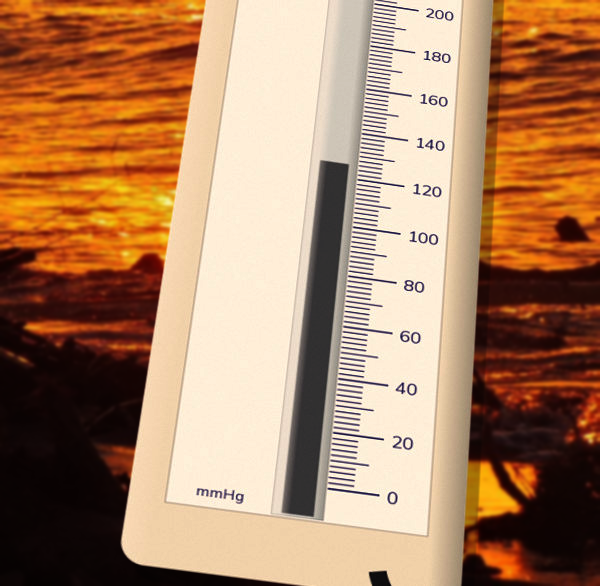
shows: 126 mmHg
